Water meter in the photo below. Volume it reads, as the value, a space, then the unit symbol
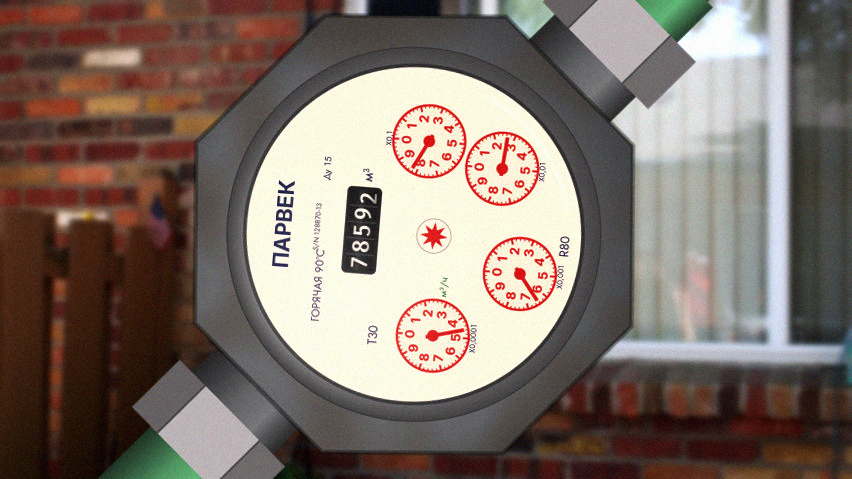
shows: 78591.8264 m³
